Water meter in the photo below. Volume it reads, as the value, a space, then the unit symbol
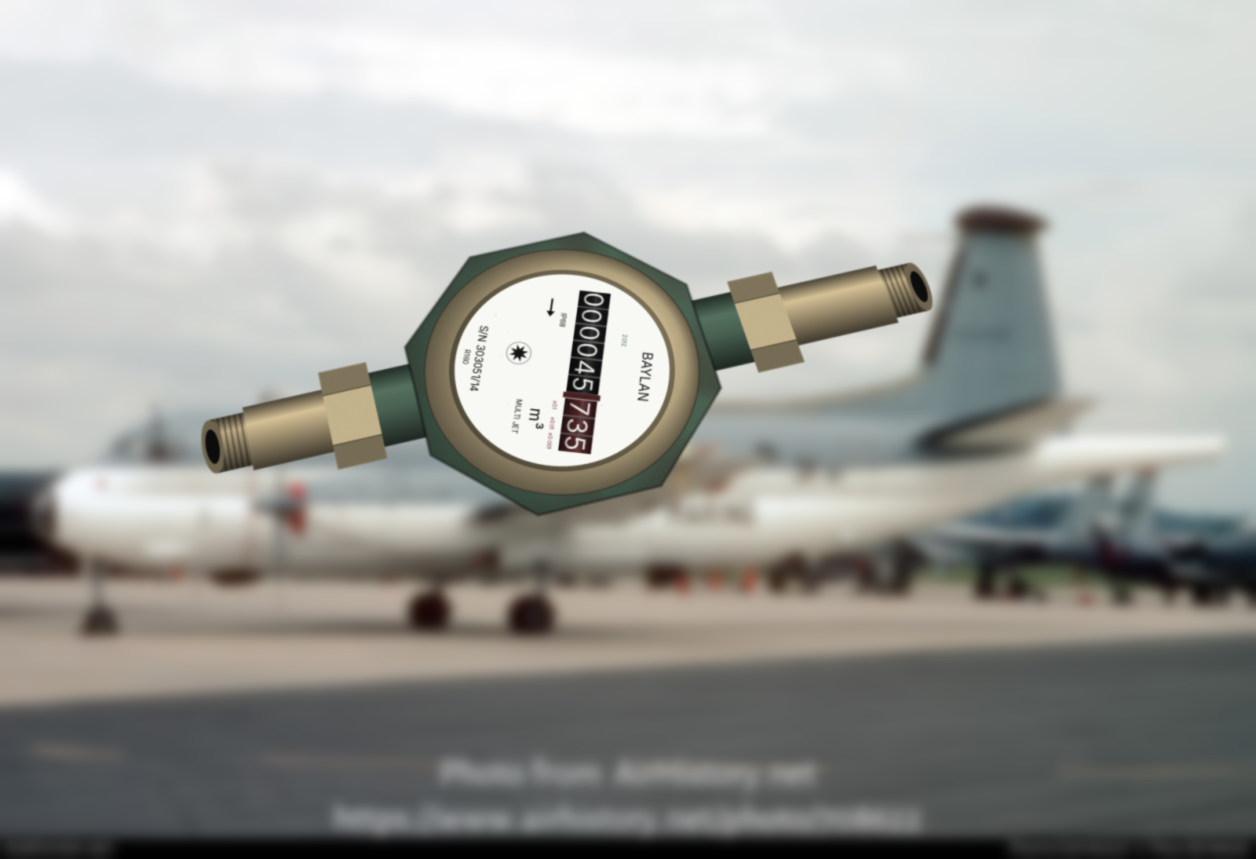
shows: 45.735 m³
